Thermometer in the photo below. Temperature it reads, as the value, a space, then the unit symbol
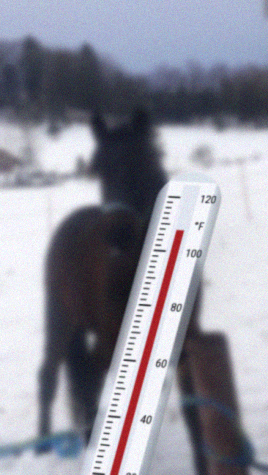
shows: 108 °F
